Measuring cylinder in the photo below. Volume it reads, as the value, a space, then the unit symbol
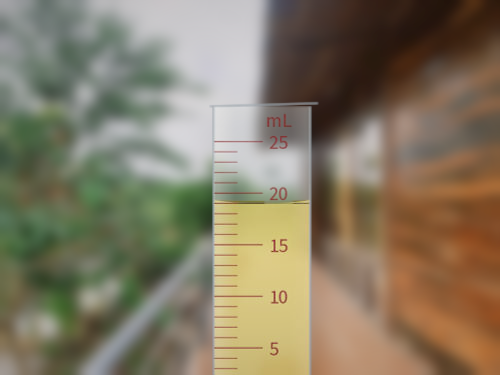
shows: 19 mL
